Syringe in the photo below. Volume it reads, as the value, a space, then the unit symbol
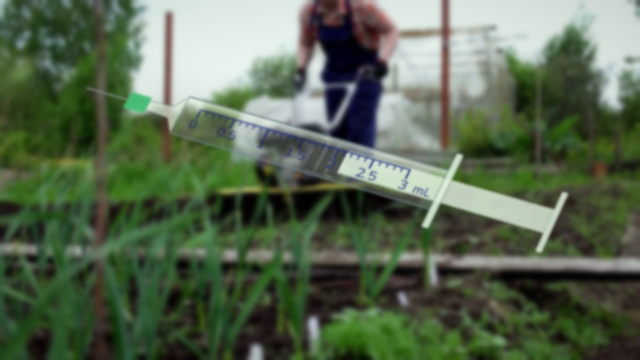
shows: 1.7 mL
